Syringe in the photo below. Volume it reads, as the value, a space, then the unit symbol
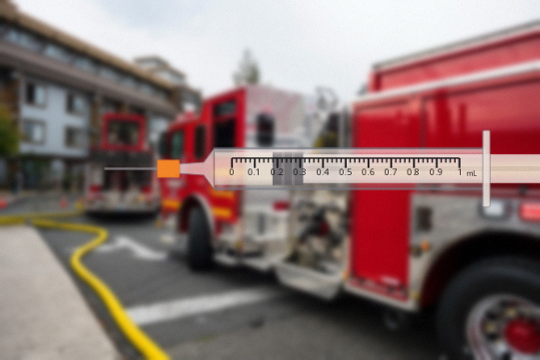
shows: 0.18 mL
